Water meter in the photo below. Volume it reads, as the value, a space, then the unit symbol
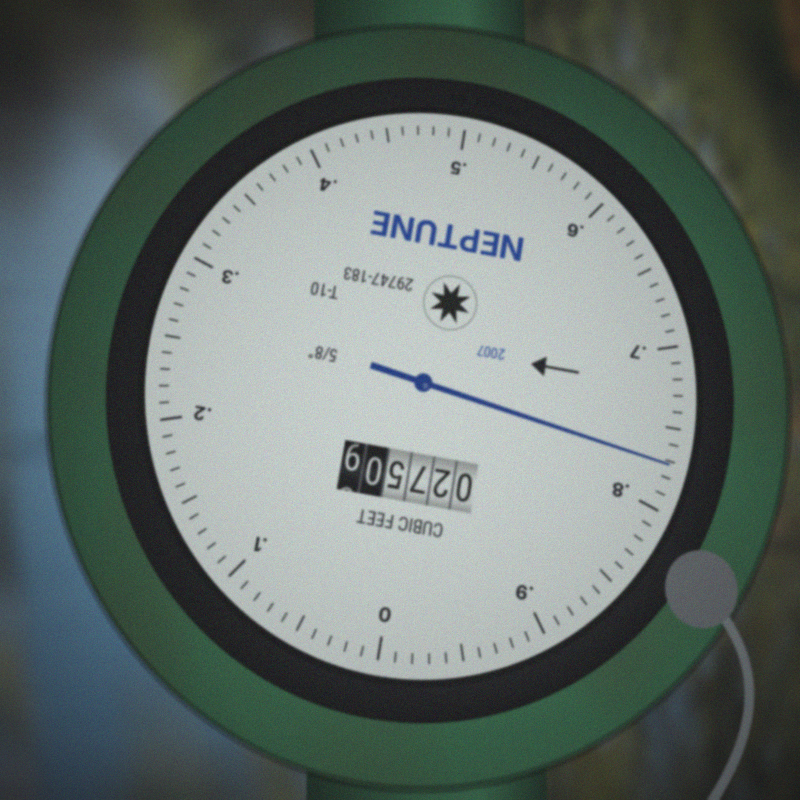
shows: 27508.77 ft³
